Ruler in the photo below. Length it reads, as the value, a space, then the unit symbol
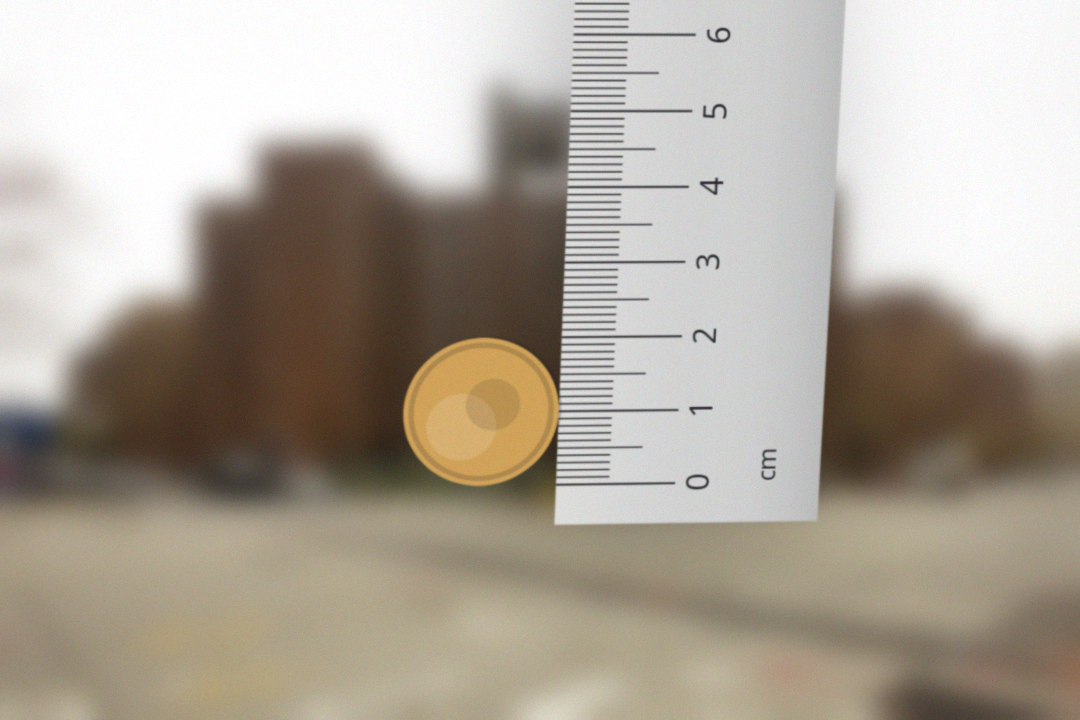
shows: 2 cm
